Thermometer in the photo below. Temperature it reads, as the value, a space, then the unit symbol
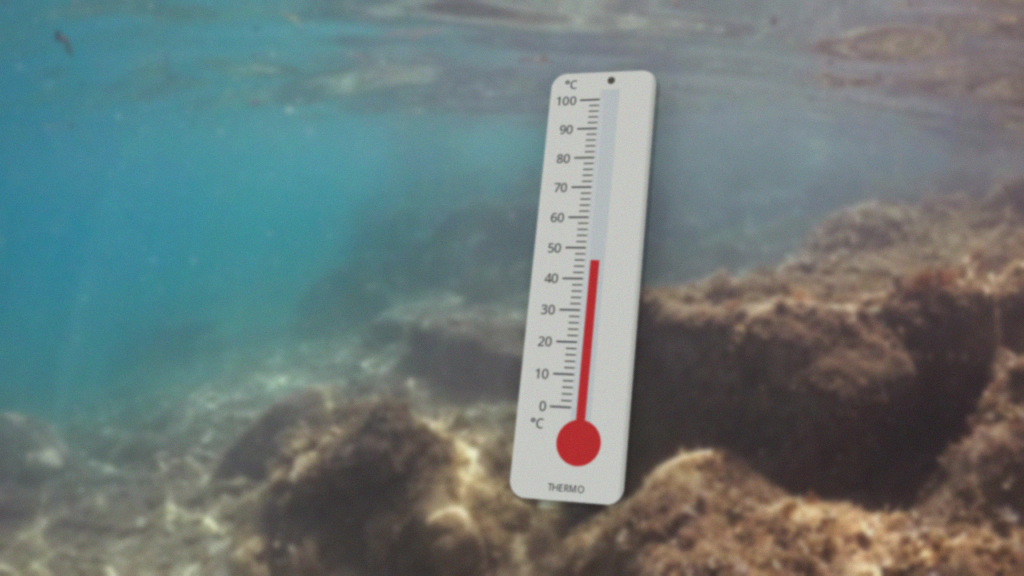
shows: 46 °C
